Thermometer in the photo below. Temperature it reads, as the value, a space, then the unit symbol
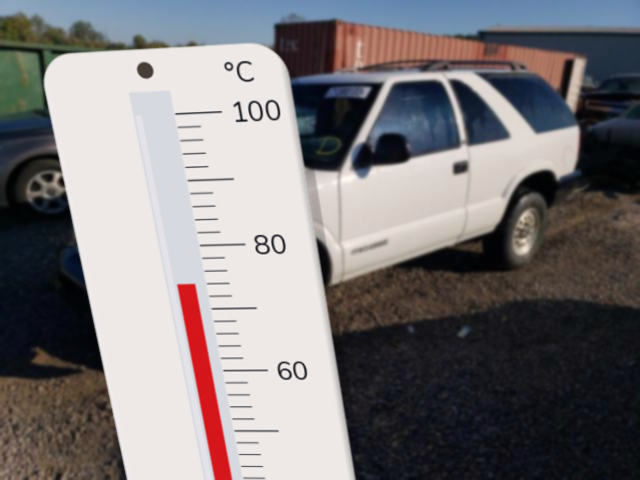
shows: 74 °C
